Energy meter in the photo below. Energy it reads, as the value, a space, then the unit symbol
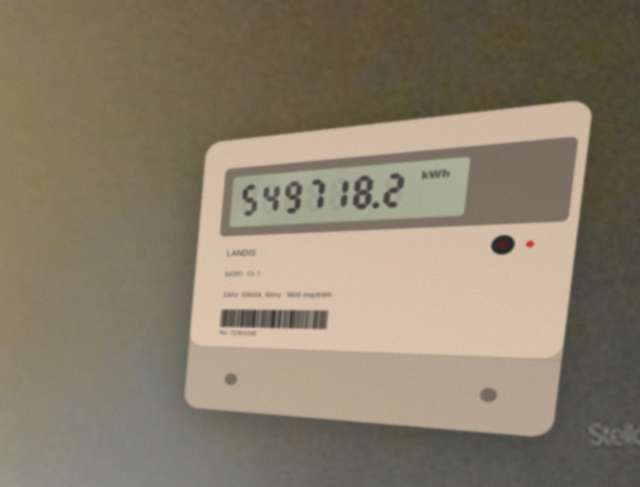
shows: 549718.2 kWh
